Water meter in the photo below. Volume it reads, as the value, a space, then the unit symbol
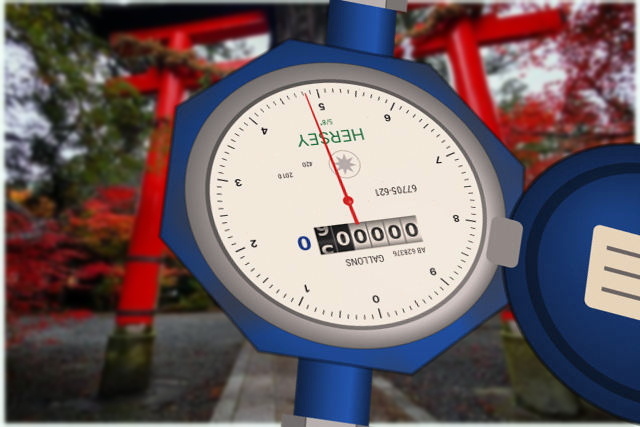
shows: 54.8 gal
